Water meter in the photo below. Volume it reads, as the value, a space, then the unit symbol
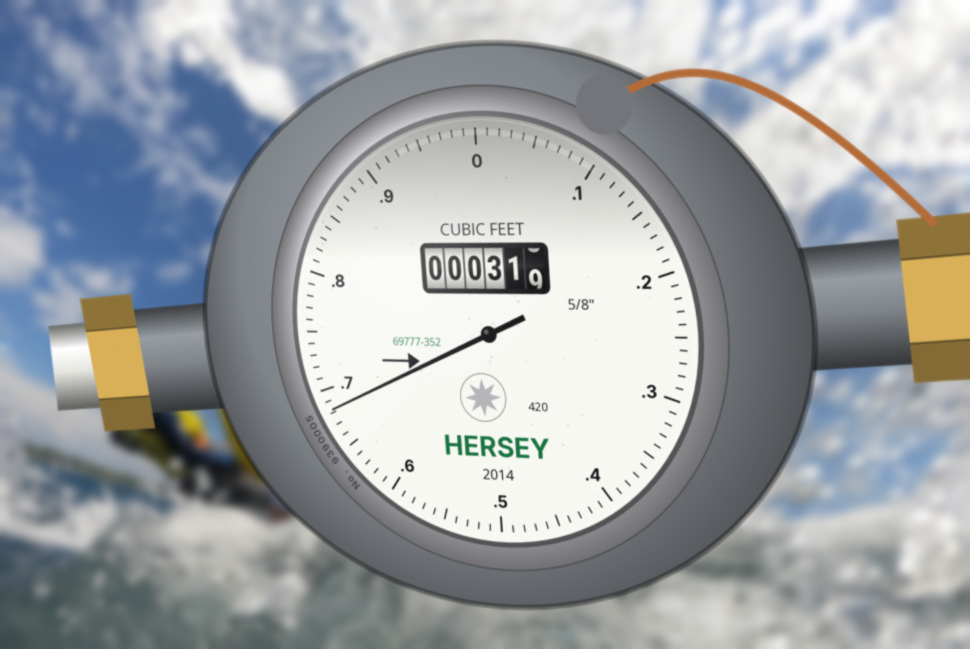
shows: 318.68 ft³
